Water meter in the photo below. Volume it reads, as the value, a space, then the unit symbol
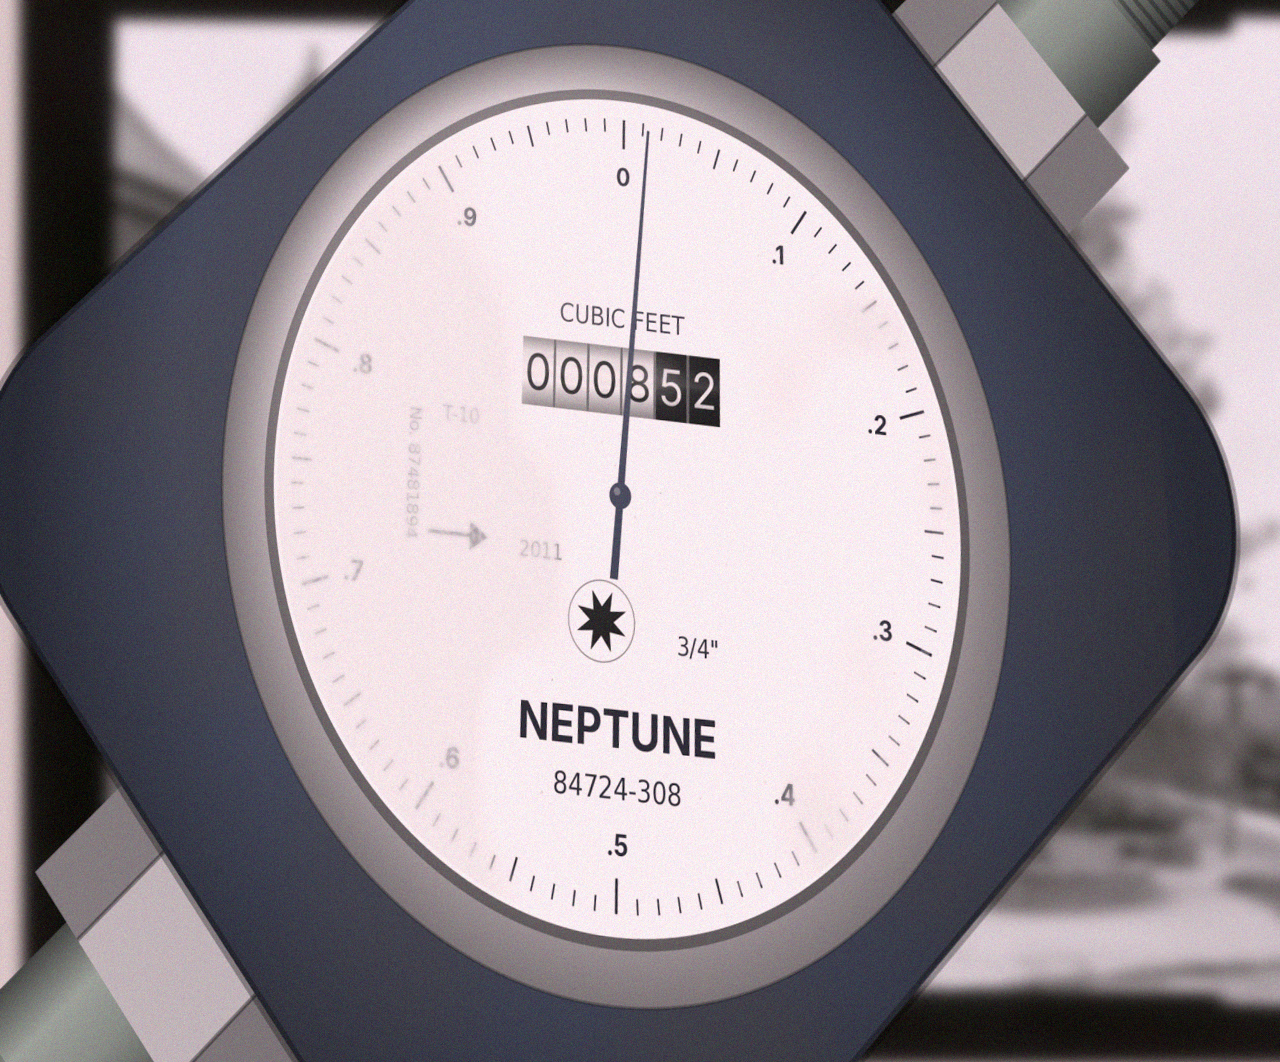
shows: 852.01 ft³
